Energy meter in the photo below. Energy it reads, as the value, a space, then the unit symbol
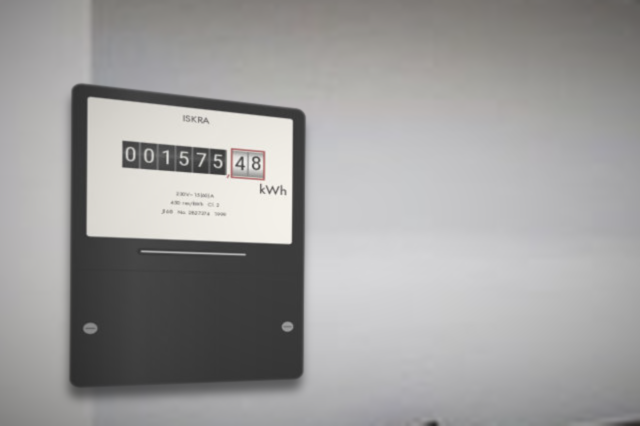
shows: 1575.48 kWh
